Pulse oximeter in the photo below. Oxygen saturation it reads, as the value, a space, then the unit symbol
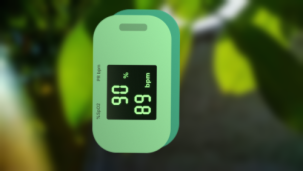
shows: 90 %
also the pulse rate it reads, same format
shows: 89 bpm
